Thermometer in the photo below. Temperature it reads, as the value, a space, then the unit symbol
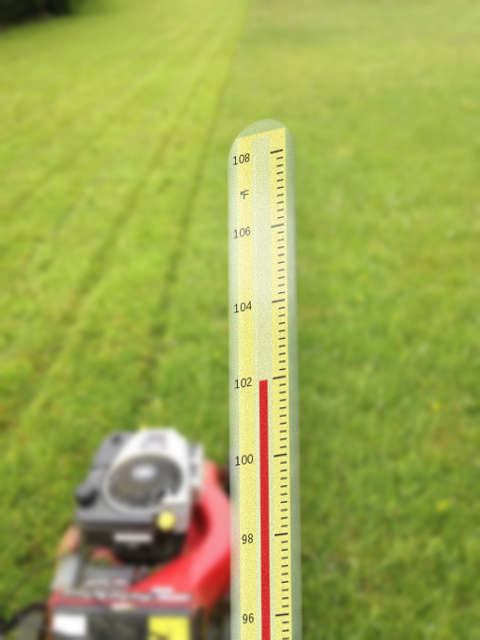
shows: 102 °F
